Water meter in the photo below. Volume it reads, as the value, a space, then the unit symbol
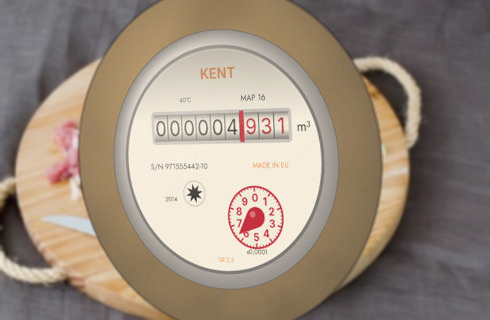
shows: 4.9316 m³
